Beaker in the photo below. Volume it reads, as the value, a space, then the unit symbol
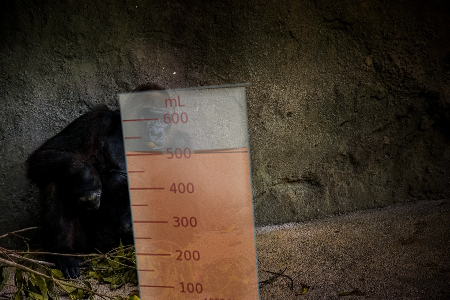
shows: 500 mL
